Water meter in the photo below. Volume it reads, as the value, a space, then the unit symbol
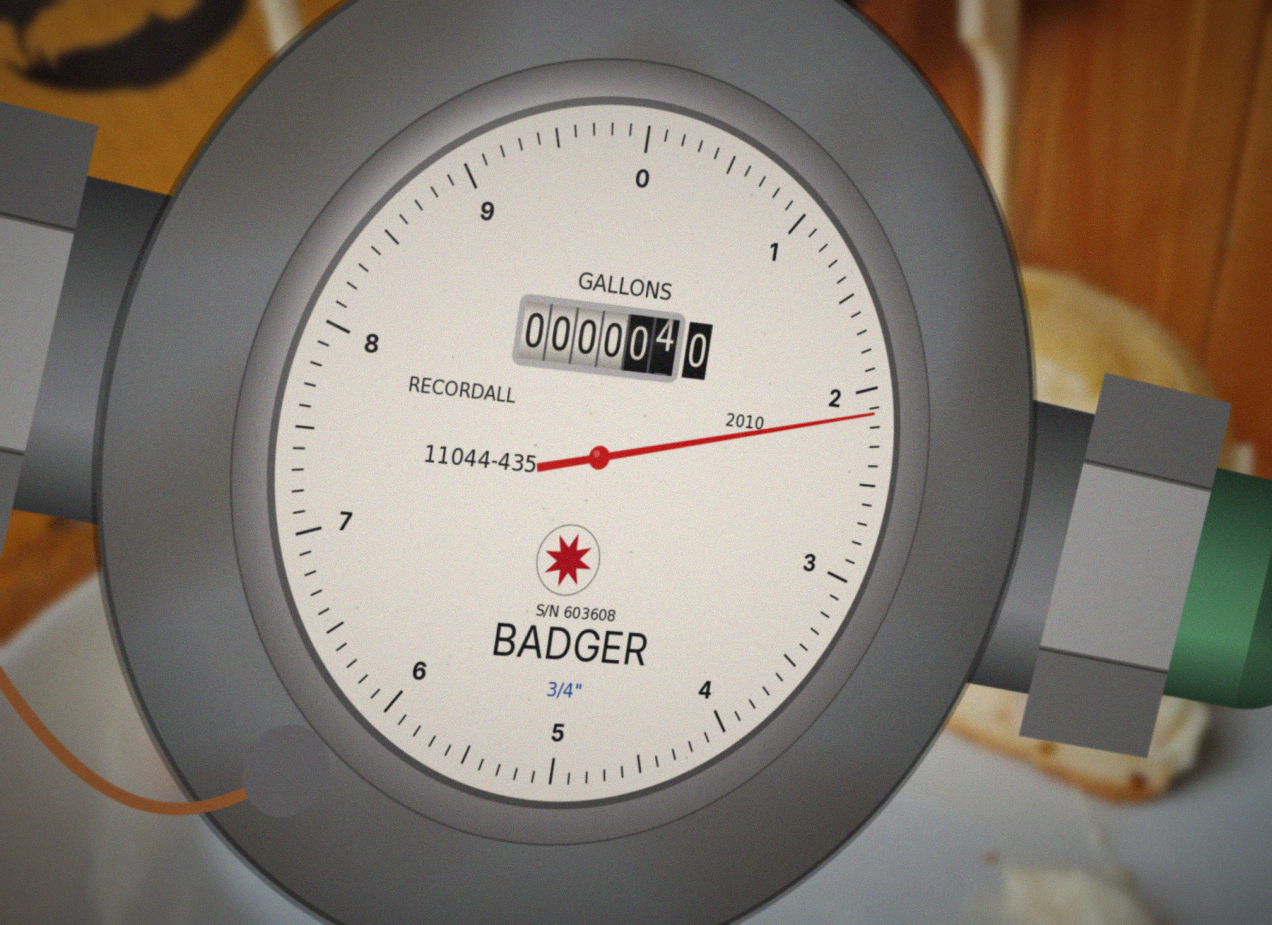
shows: 42.1 gal
